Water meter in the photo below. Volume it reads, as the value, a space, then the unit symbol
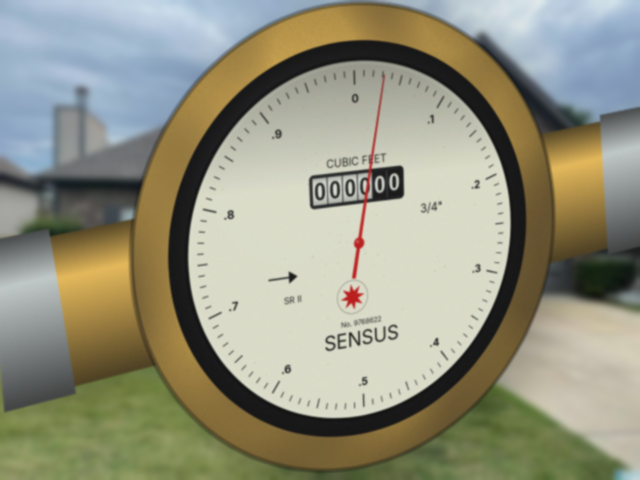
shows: 0.03 ft³
